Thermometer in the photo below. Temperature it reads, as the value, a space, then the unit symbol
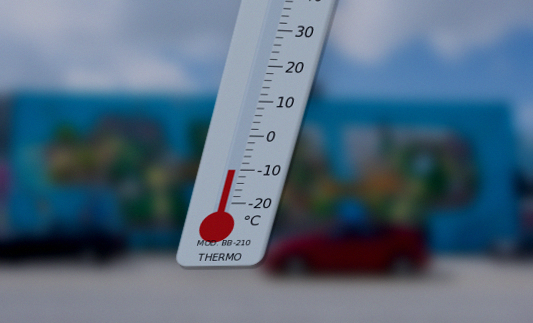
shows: -10 °C
